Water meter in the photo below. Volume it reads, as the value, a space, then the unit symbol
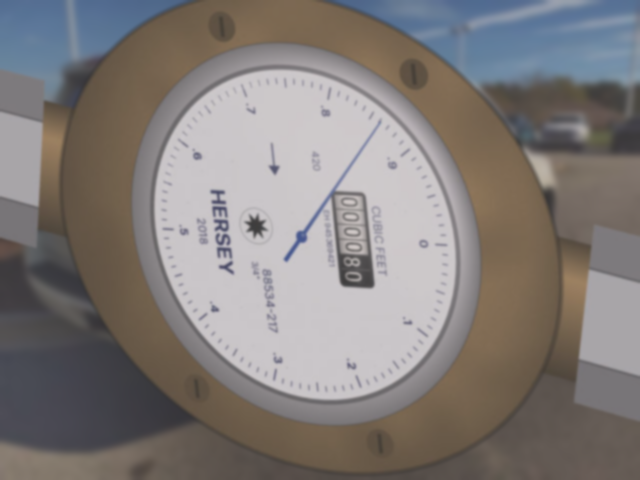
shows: 79.86 ft³
